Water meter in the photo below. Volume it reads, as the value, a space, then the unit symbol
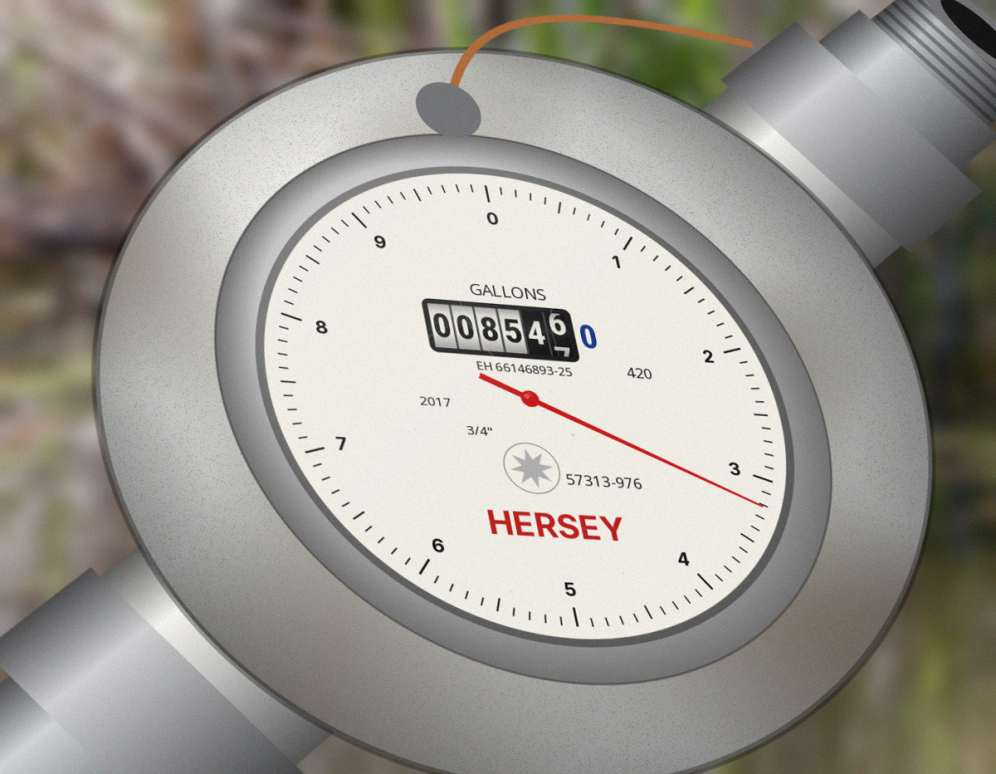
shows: 85463.2 gal
